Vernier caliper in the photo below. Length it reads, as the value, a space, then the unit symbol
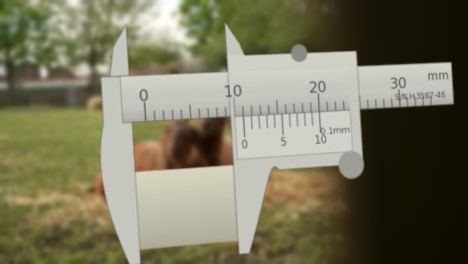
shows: 11.0 mm
